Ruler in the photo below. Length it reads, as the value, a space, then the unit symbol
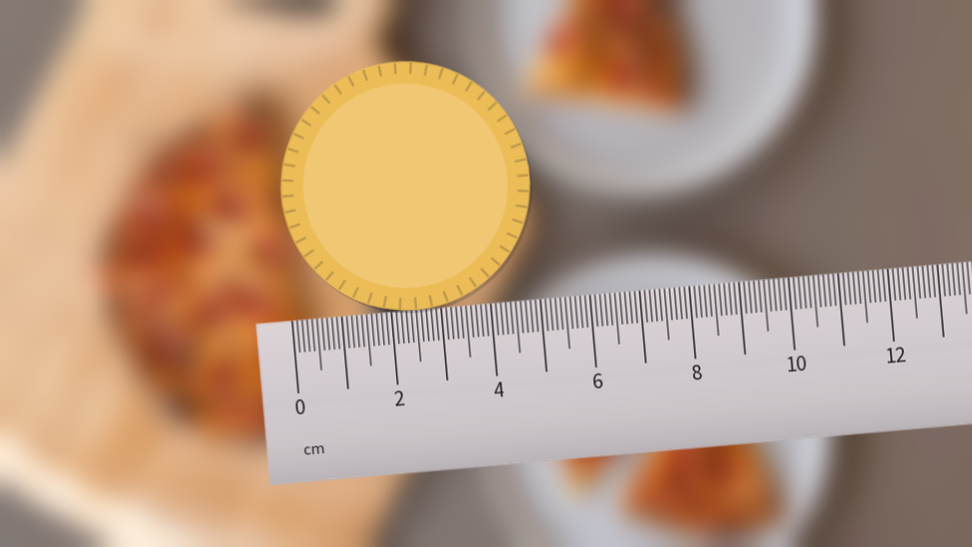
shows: 5 cm
